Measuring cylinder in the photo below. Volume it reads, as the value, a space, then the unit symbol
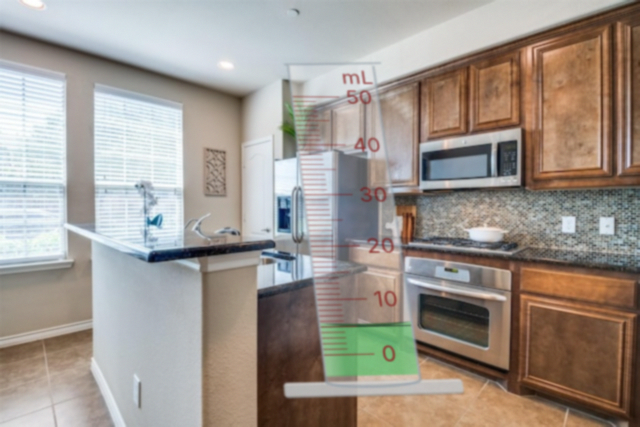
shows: 5 mL
